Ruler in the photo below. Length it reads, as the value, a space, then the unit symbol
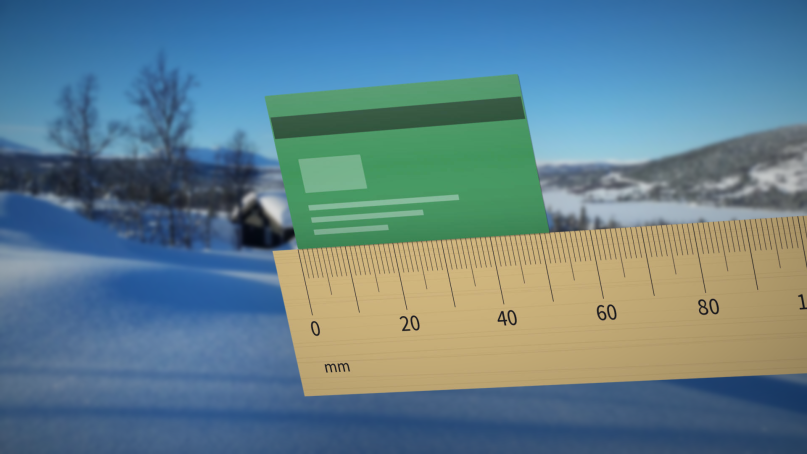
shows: 52 mm
